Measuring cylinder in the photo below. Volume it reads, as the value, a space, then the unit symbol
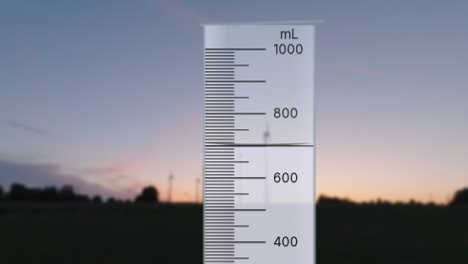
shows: 700 mL
